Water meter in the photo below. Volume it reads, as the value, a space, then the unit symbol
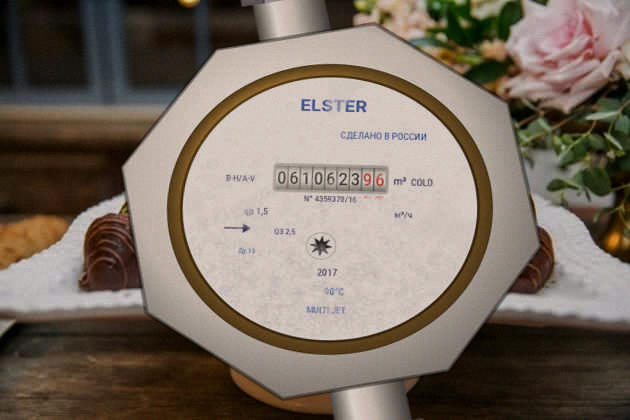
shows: 610623.96 m³
